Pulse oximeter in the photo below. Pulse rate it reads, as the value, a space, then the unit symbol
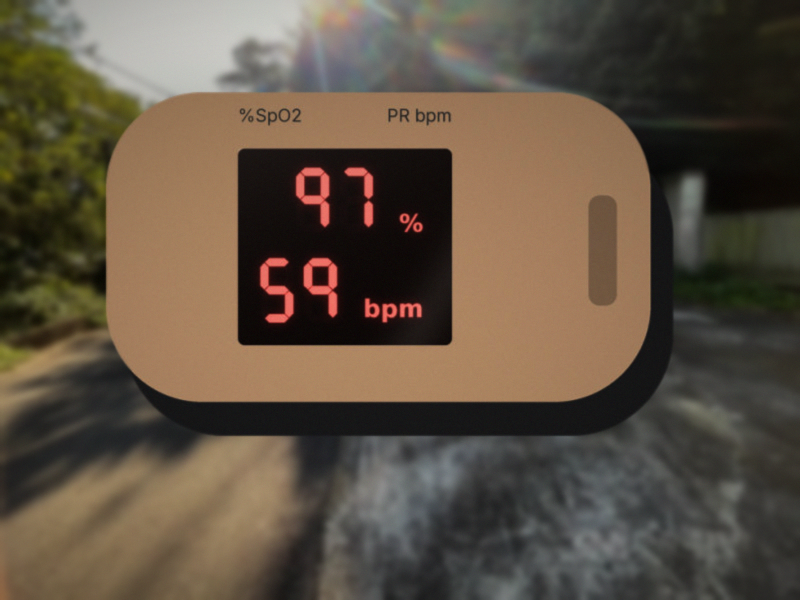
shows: 59 bpm
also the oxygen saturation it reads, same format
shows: 97 %
